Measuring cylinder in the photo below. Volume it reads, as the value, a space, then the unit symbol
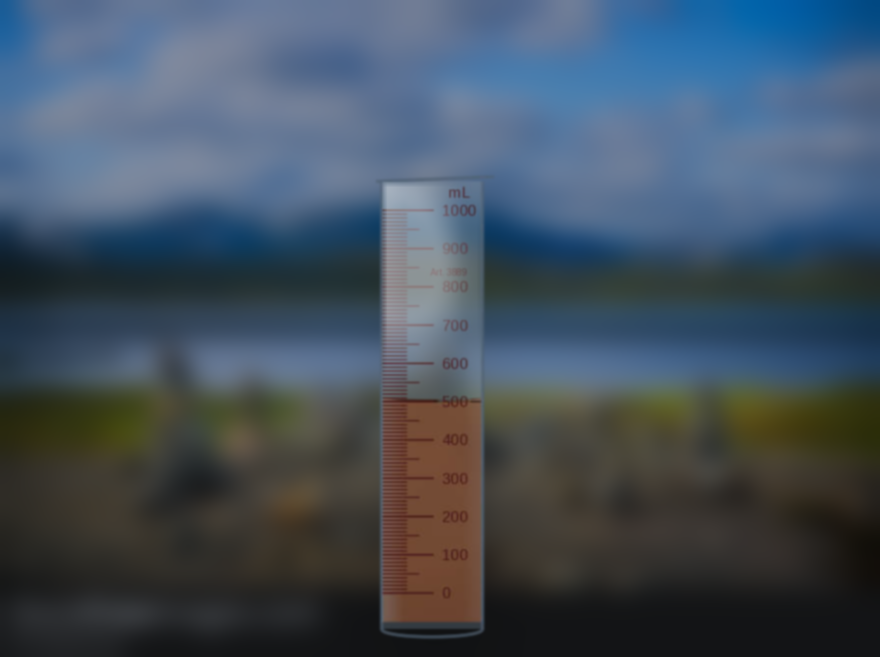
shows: 500 mL
